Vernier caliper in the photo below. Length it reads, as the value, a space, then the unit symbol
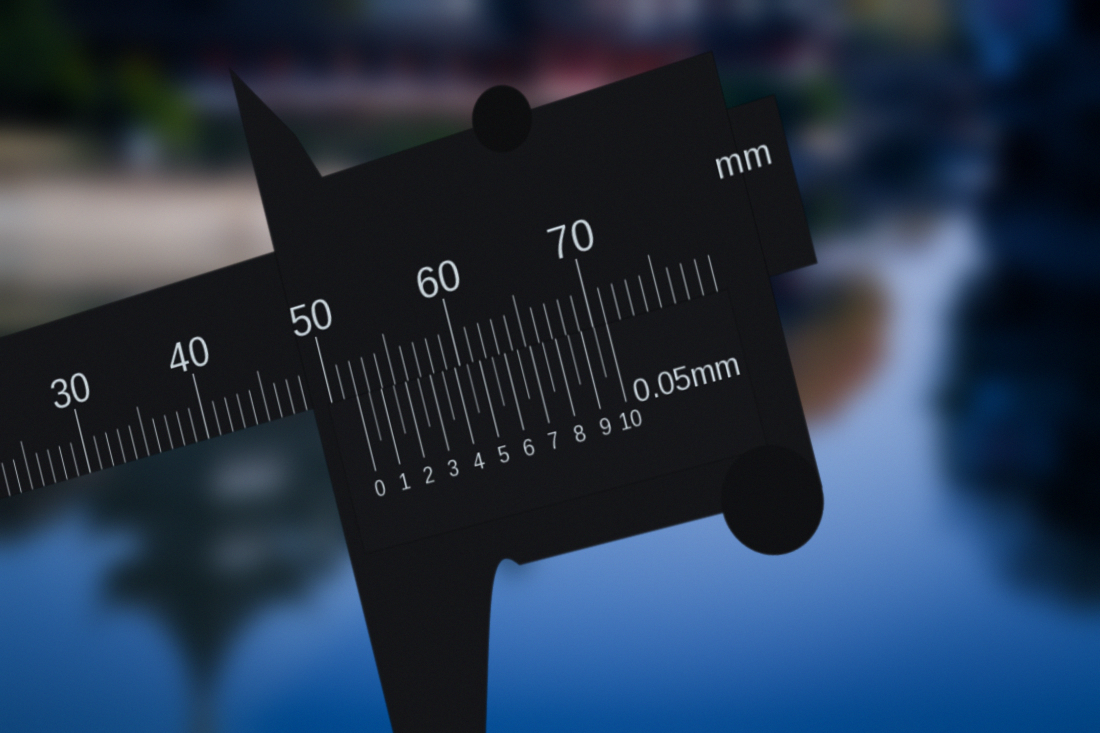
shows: 52.0 mm
